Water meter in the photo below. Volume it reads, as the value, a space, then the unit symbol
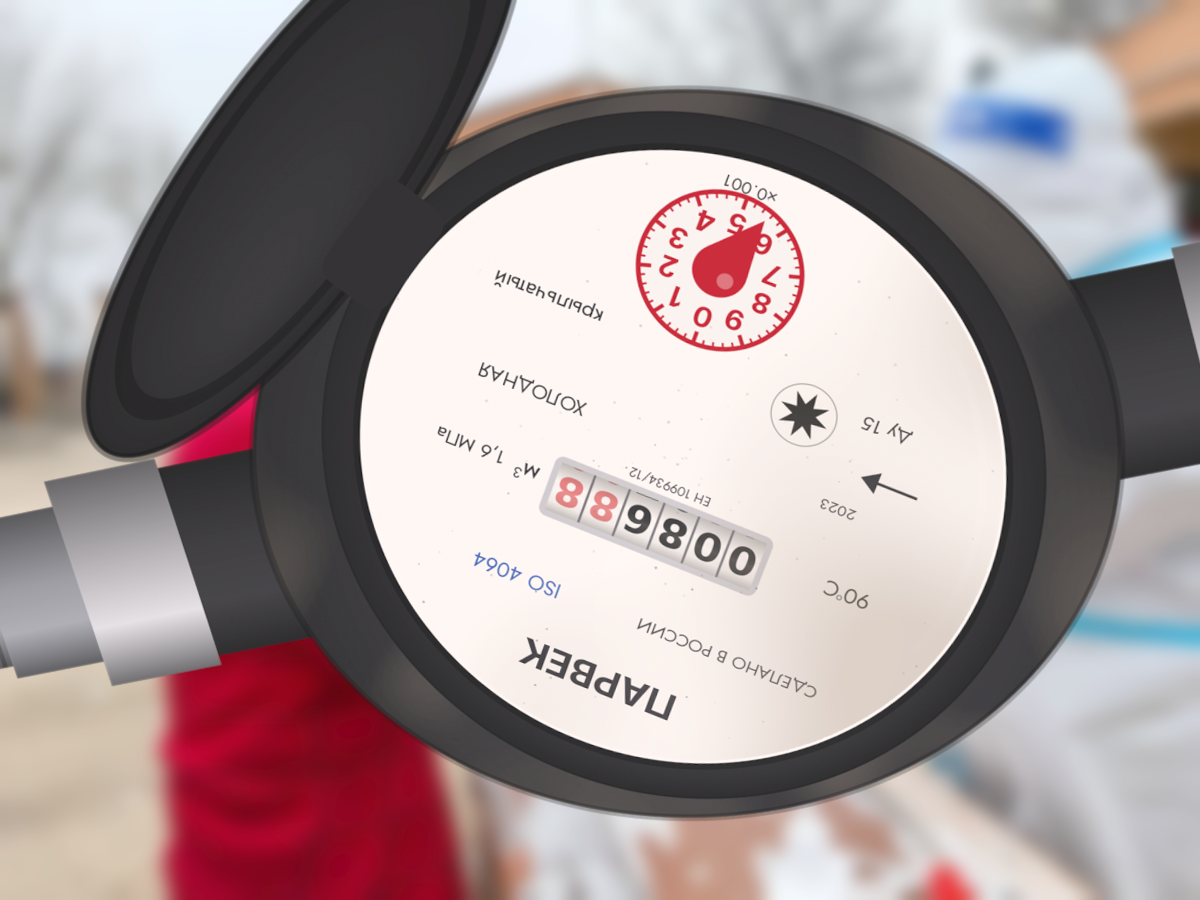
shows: 86.885 m³
